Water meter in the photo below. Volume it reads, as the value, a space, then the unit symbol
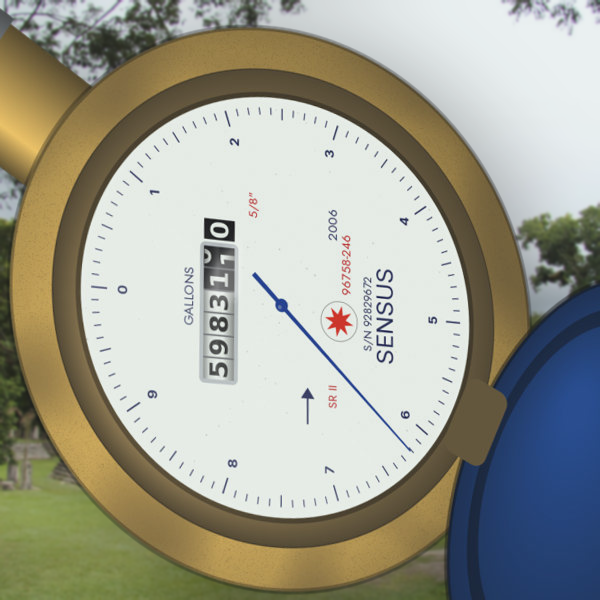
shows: 5983106.2 gal
